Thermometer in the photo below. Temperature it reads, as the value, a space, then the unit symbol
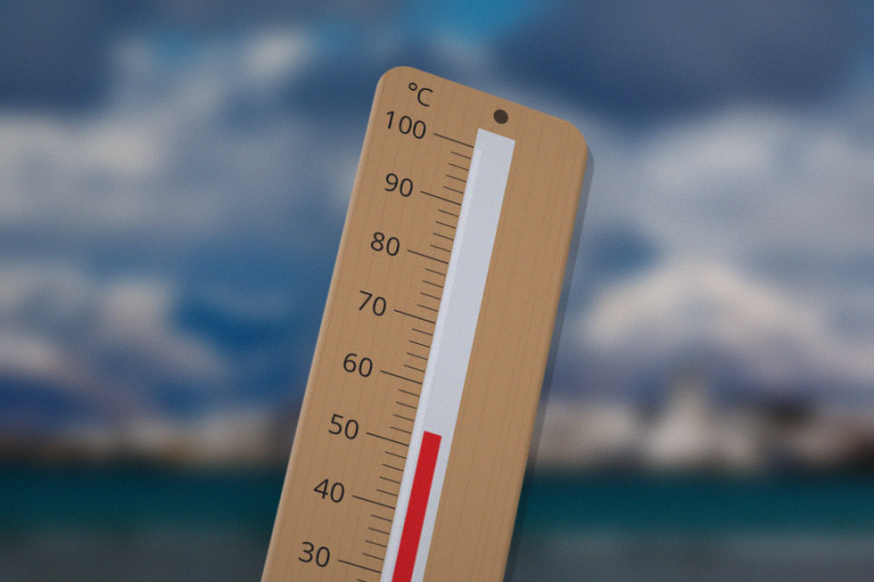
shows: 53 °C
